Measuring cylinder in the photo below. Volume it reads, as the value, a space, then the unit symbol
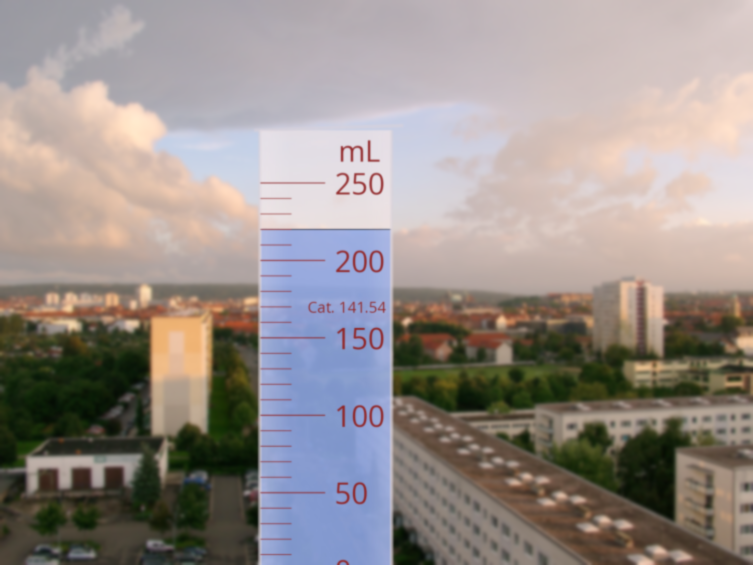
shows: 220 mL
